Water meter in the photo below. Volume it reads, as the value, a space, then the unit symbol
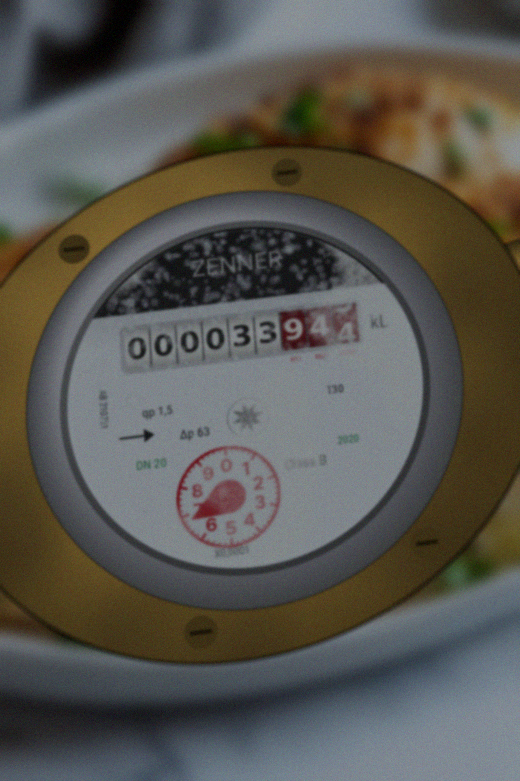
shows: 33.9436 kL
